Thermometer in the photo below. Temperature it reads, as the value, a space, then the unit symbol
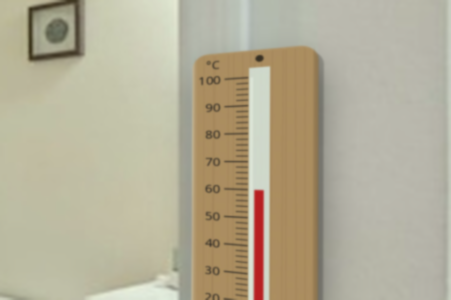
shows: 60 °C
